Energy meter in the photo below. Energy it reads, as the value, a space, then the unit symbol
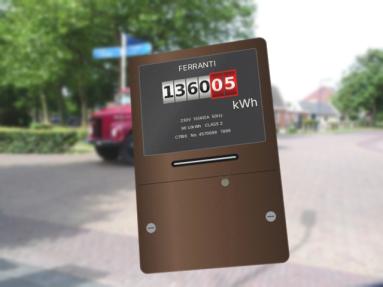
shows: 1360.05 kWh
